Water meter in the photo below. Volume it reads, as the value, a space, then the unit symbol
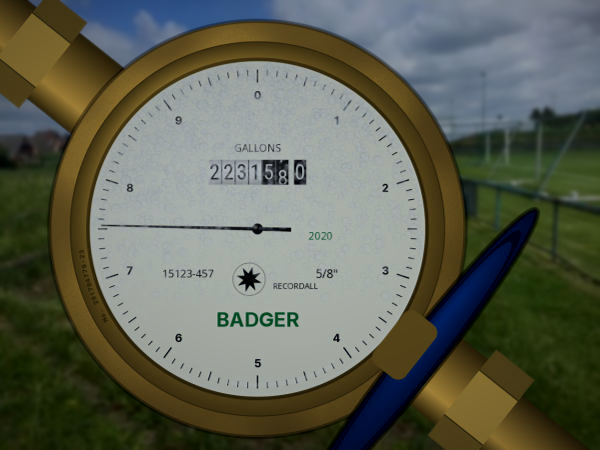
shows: 2231577.5 gal
